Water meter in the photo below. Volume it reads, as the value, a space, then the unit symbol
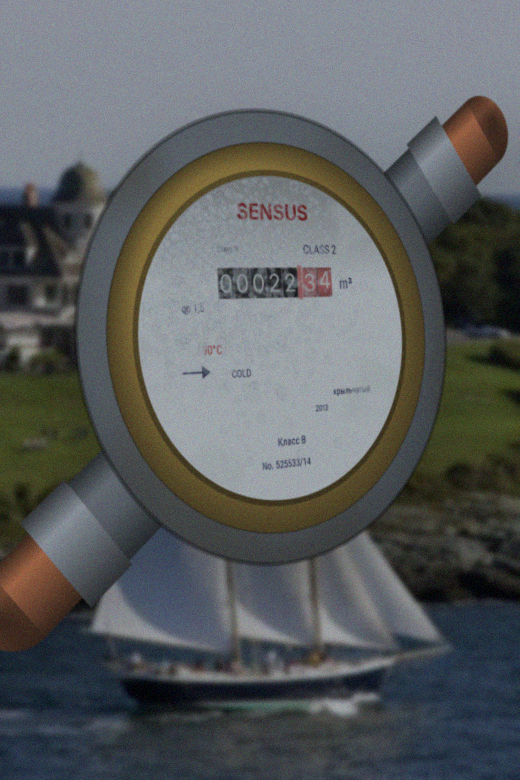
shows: 22.34 m³
